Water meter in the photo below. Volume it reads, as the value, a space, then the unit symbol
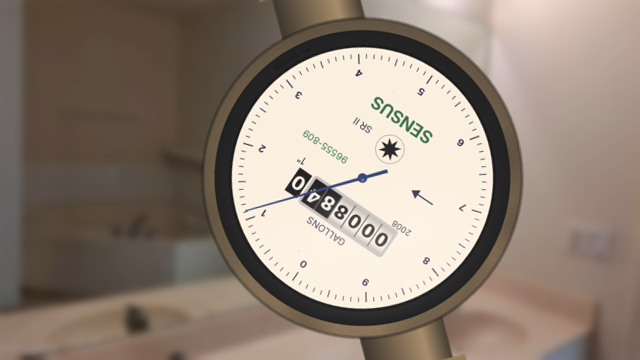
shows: 8841.1 gal
